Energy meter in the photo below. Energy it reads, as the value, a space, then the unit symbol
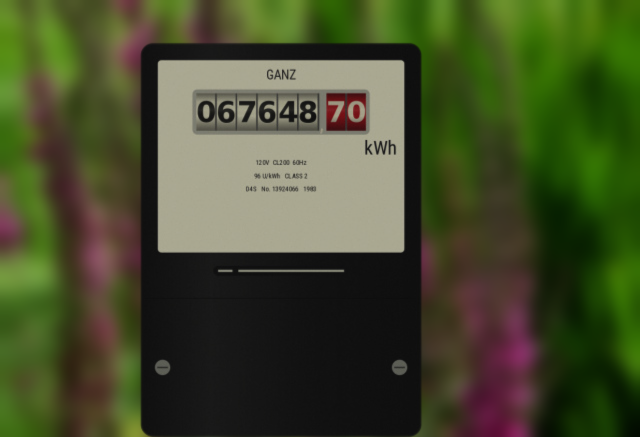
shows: 67648.70 kWh
